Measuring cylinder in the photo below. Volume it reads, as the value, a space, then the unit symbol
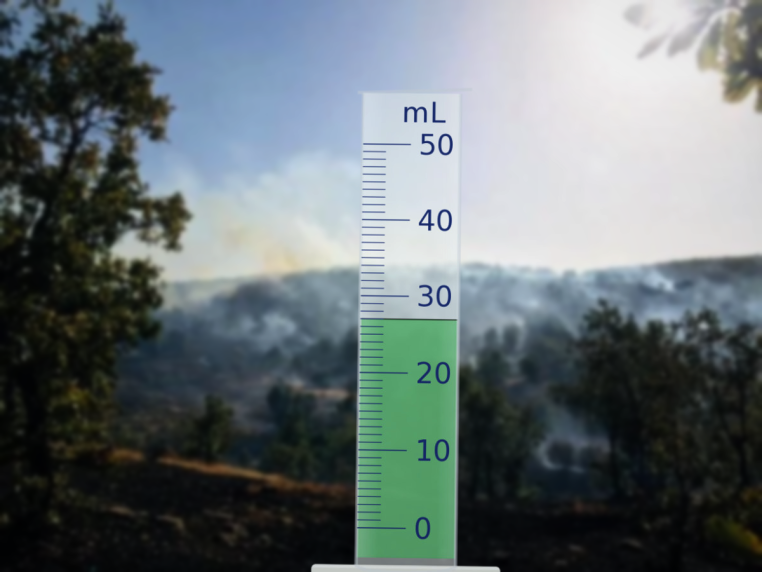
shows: 27 mL
